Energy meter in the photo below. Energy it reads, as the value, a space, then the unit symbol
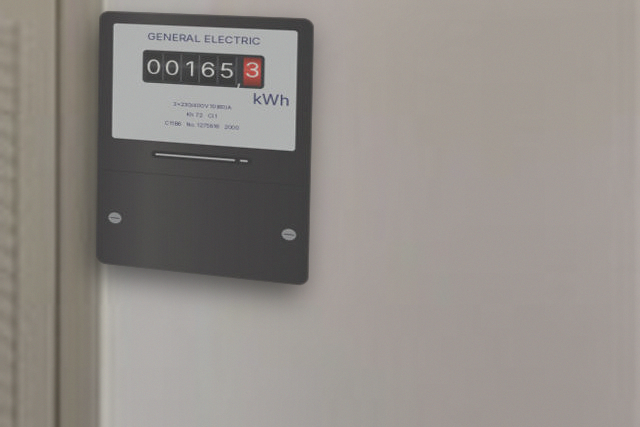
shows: 165.3 kWh
